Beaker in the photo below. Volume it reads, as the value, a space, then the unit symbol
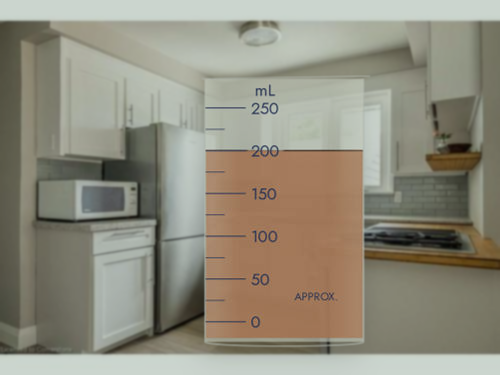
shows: 200 mL
